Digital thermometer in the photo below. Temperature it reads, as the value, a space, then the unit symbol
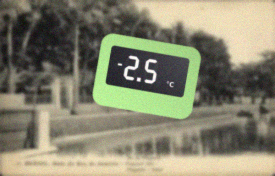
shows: -2.5 °C
